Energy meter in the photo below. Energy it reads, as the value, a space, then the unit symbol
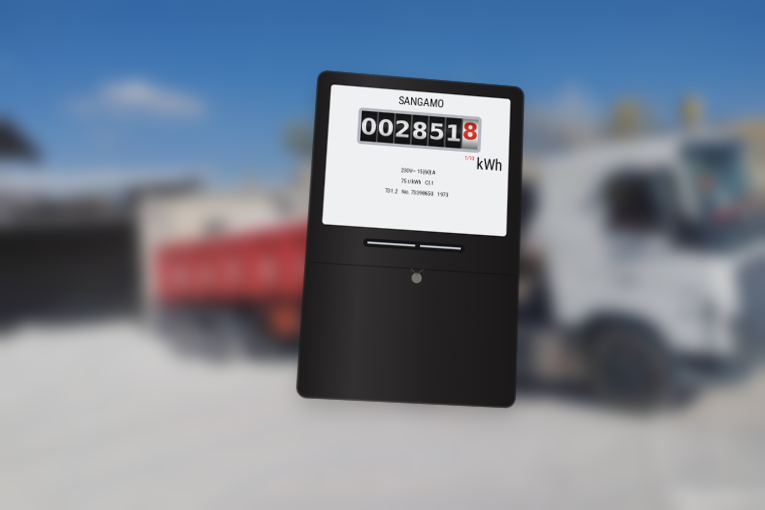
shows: 2851.8 kWh
